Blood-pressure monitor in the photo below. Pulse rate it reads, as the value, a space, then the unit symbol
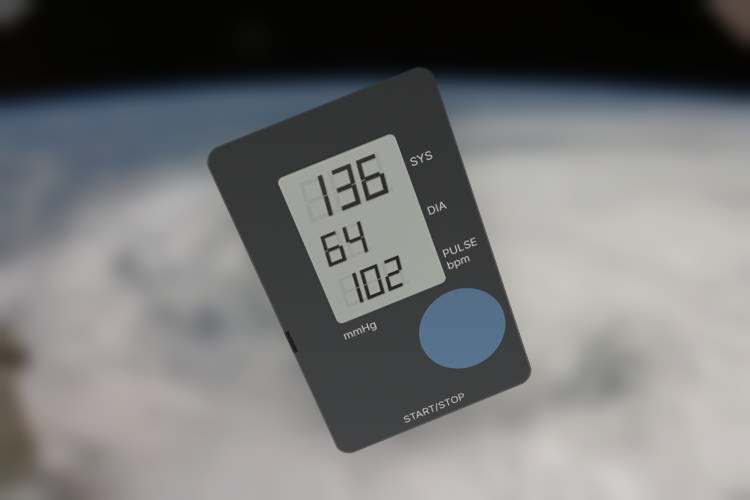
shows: 102 bpm
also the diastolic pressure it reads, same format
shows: 64 mmHg
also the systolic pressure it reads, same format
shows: 136 mmHg
